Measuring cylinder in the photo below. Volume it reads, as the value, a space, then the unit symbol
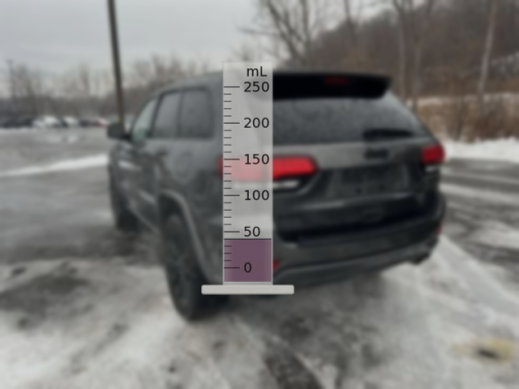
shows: 40 mL
